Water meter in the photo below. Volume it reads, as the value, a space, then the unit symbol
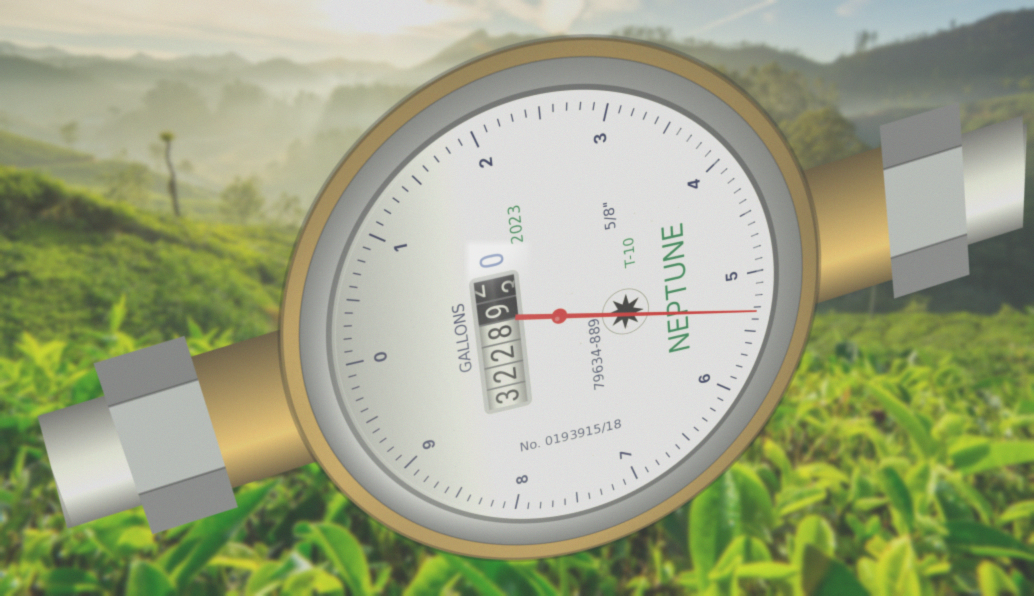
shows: 3228925.3 gal
